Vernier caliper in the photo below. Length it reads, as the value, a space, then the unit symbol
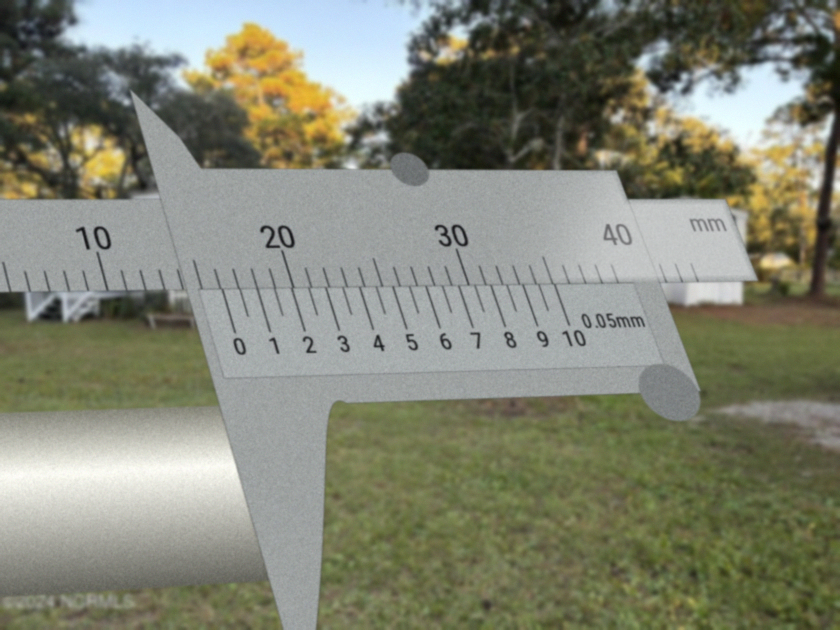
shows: 16.1 mm
